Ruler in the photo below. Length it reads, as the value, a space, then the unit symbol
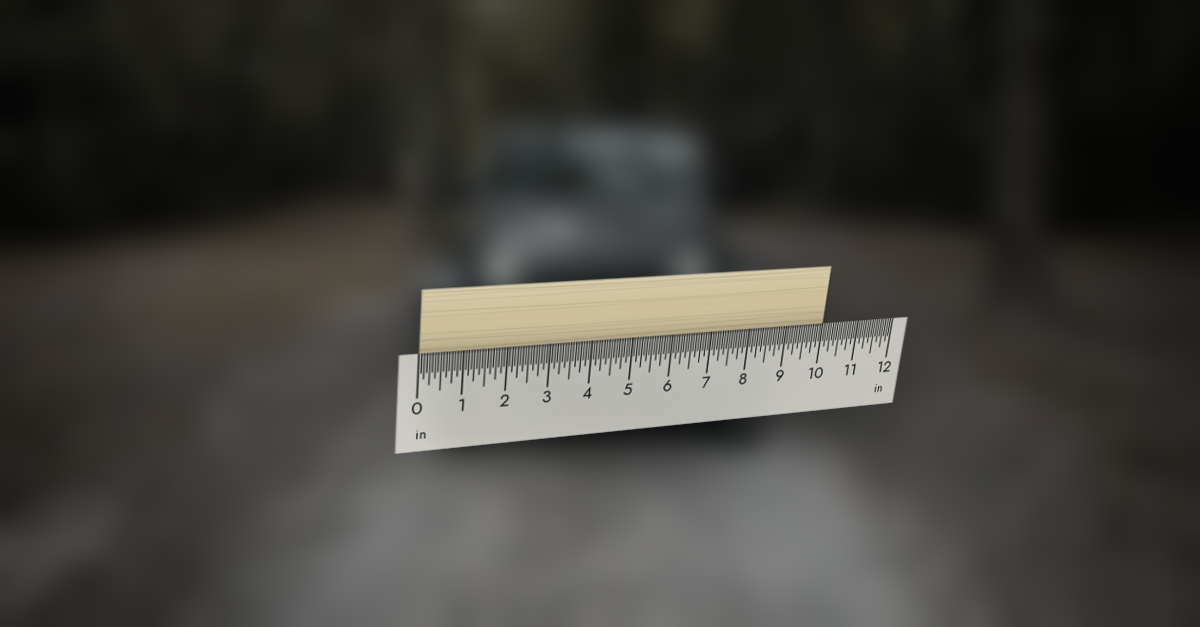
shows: 10 in
